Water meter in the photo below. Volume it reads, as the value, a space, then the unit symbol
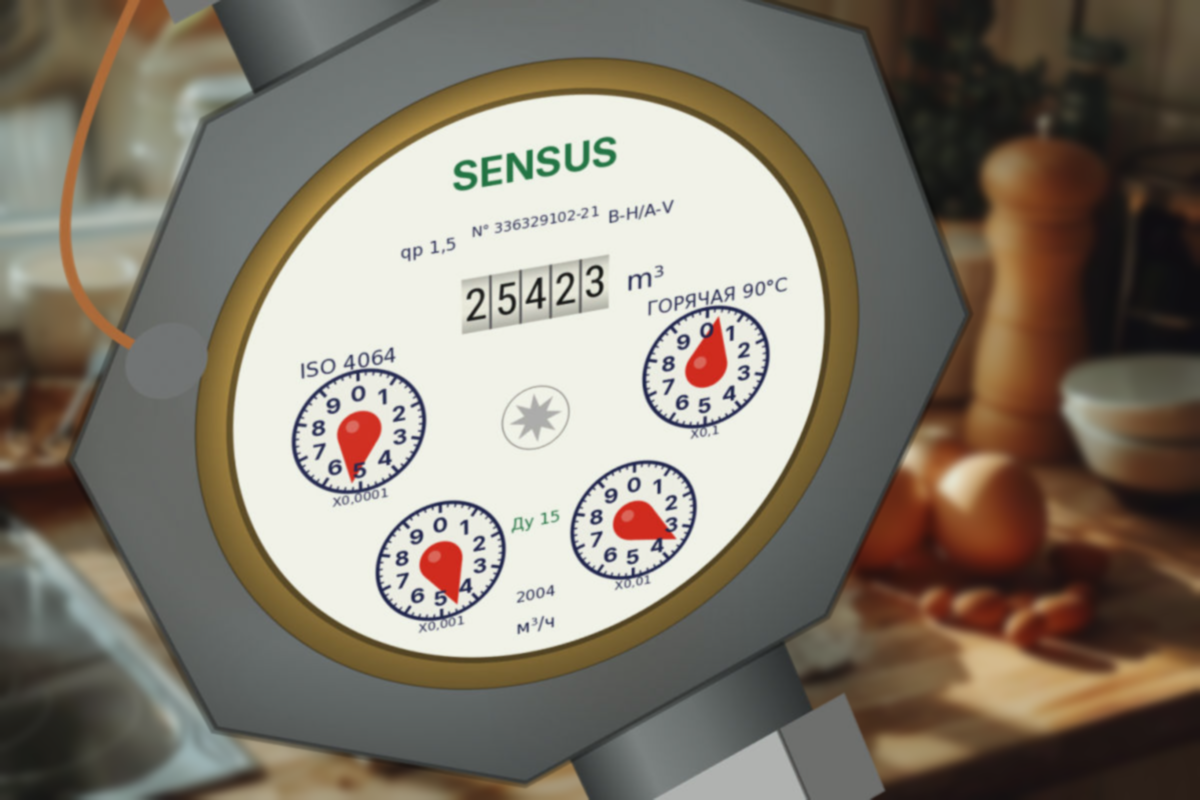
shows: 25423.0345 m³
